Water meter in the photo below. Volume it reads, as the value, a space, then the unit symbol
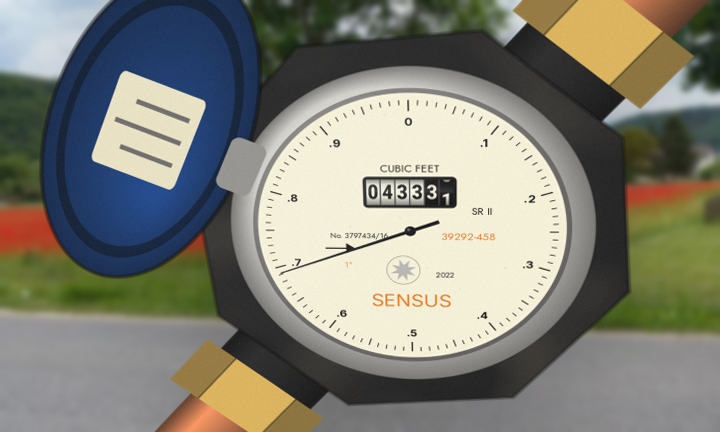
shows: 43330.69 ft³
